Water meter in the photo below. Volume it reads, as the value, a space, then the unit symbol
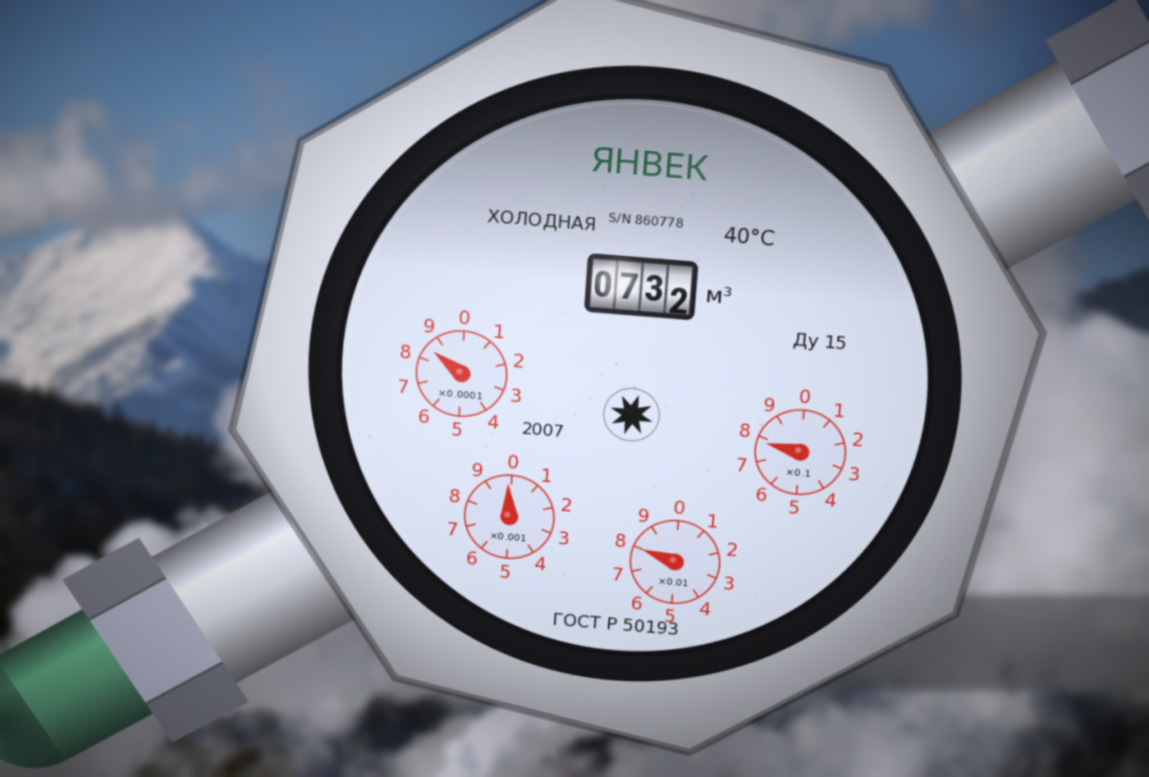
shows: 731.7798 m³
